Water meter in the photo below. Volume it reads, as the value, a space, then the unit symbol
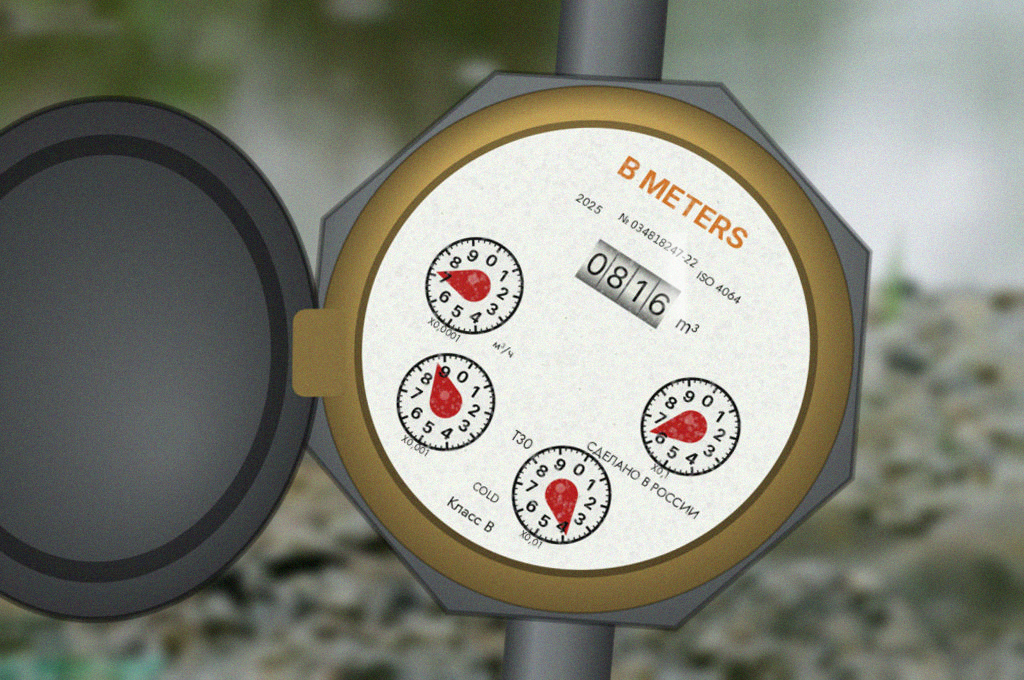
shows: 816.6387 m³
